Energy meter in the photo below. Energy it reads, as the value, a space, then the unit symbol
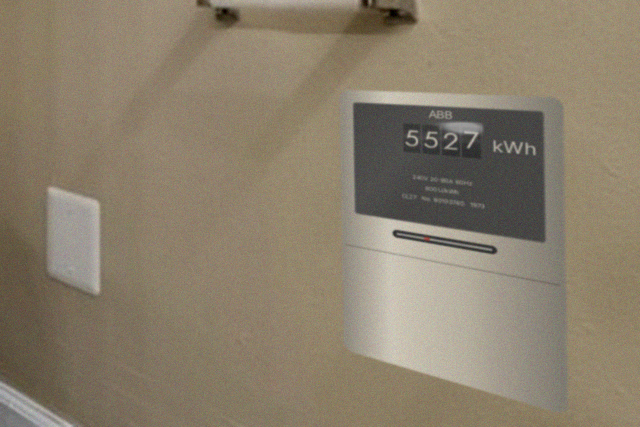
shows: 5527 kWh
